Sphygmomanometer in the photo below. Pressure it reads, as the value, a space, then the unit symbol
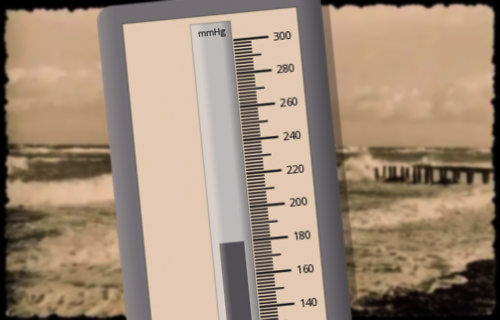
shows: 180 mmHg
